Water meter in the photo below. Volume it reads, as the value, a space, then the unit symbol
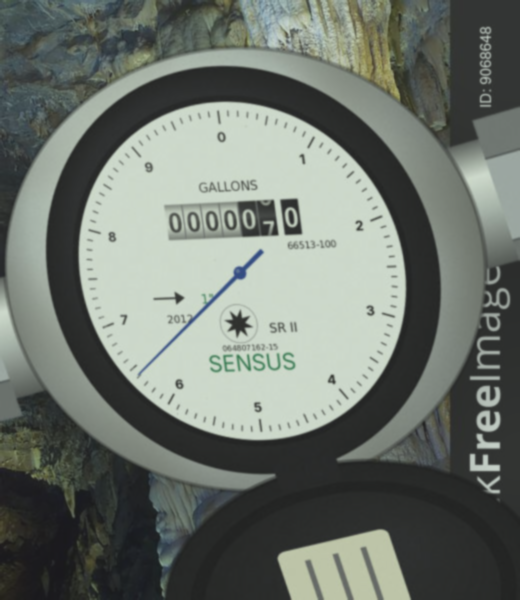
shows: 66.4 gal
